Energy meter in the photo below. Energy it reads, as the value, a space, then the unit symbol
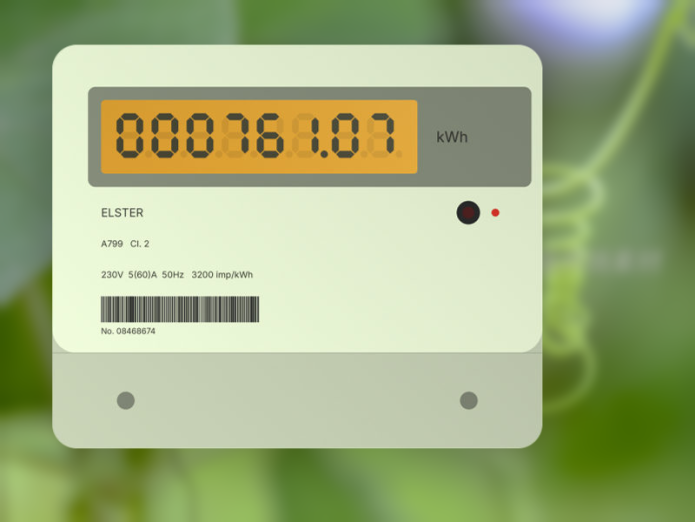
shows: 761.07 kWh
